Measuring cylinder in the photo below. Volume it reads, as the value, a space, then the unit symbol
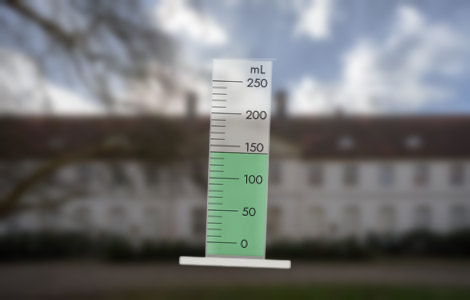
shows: 140 mL
